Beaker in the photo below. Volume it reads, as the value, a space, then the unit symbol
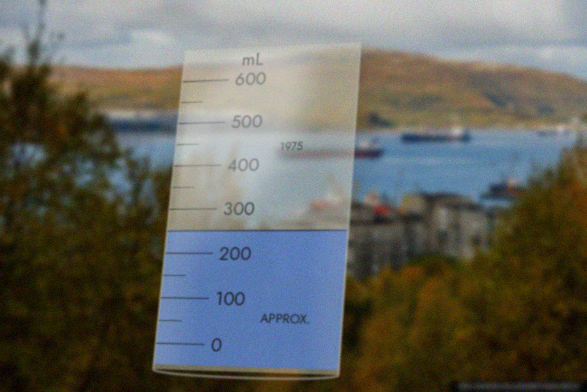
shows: 250 mL
